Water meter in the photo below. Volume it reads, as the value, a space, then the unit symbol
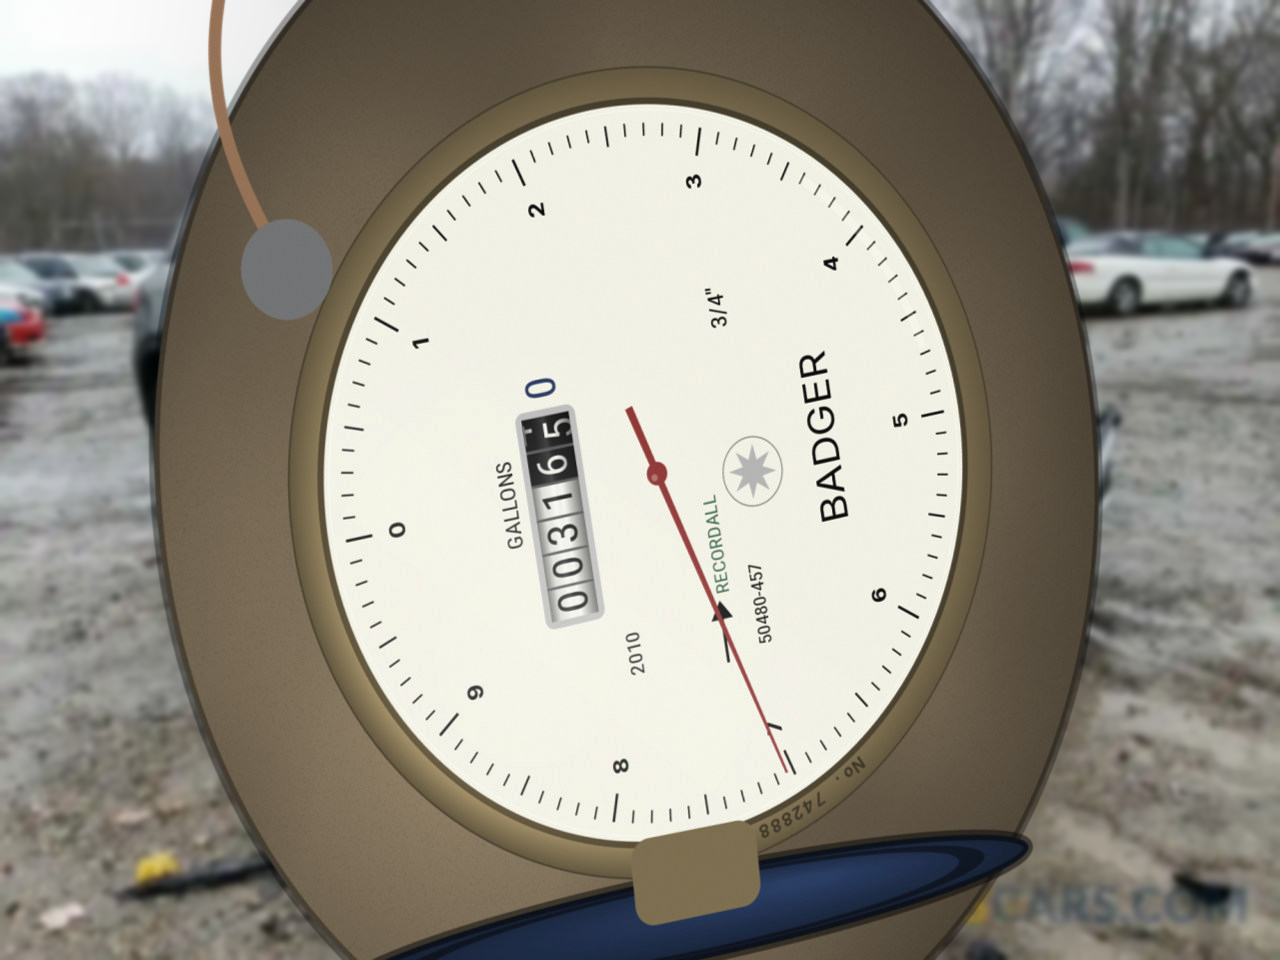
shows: 31647.0 gal
